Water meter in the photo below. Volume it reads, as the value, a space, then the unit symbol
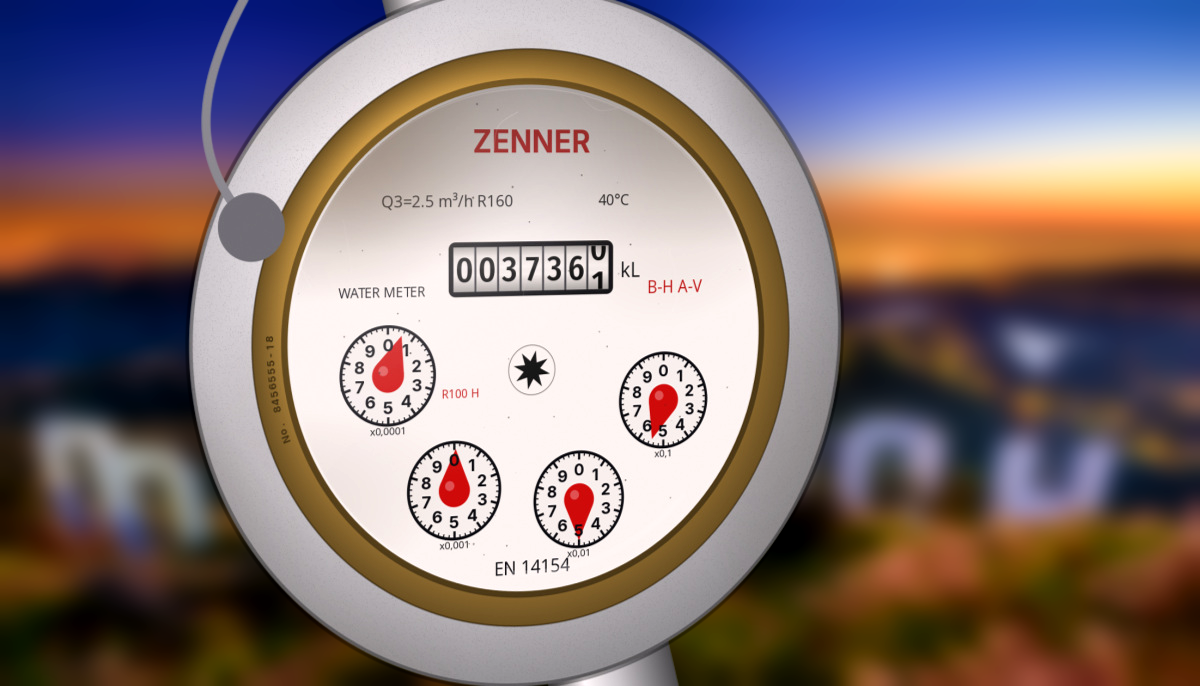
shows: 37360.5500 kL
